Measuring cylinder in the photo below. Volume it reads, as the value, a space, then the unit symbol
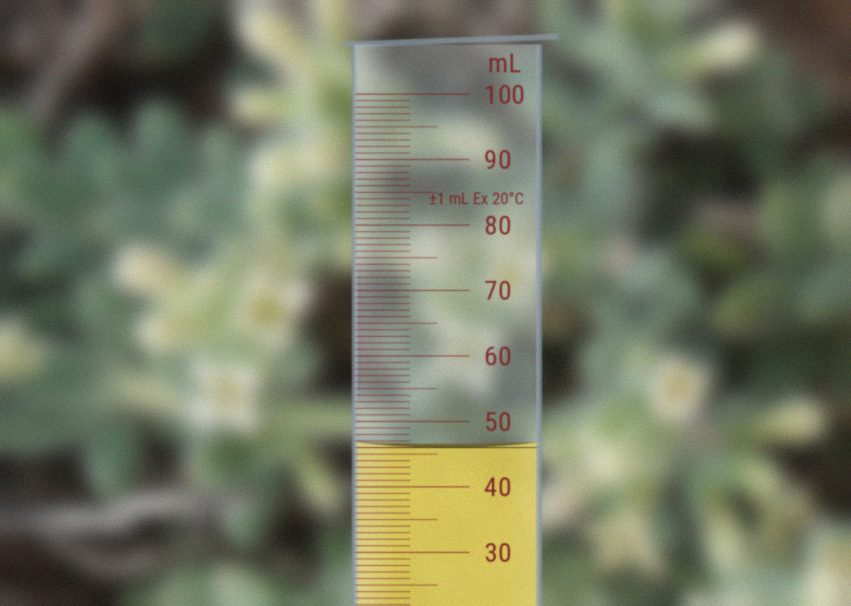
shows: 46 mL
